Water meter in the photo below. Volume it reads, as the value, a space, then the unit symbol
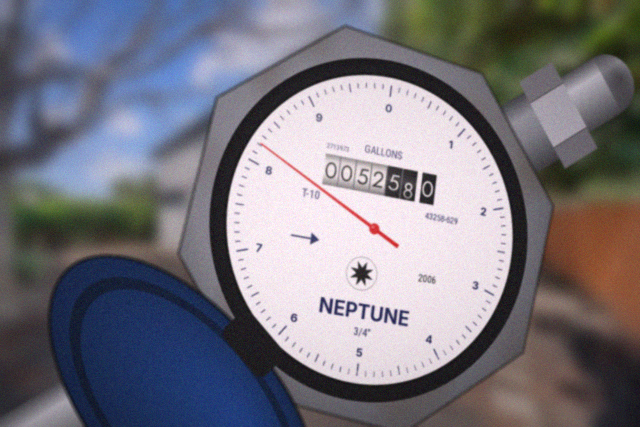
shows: 52578.2 gal
